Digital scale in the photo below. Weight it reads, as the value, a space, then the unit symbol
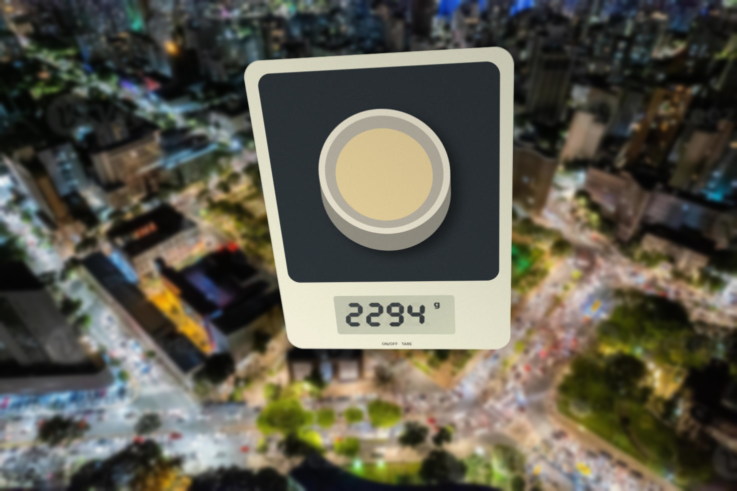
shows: 2294 g
